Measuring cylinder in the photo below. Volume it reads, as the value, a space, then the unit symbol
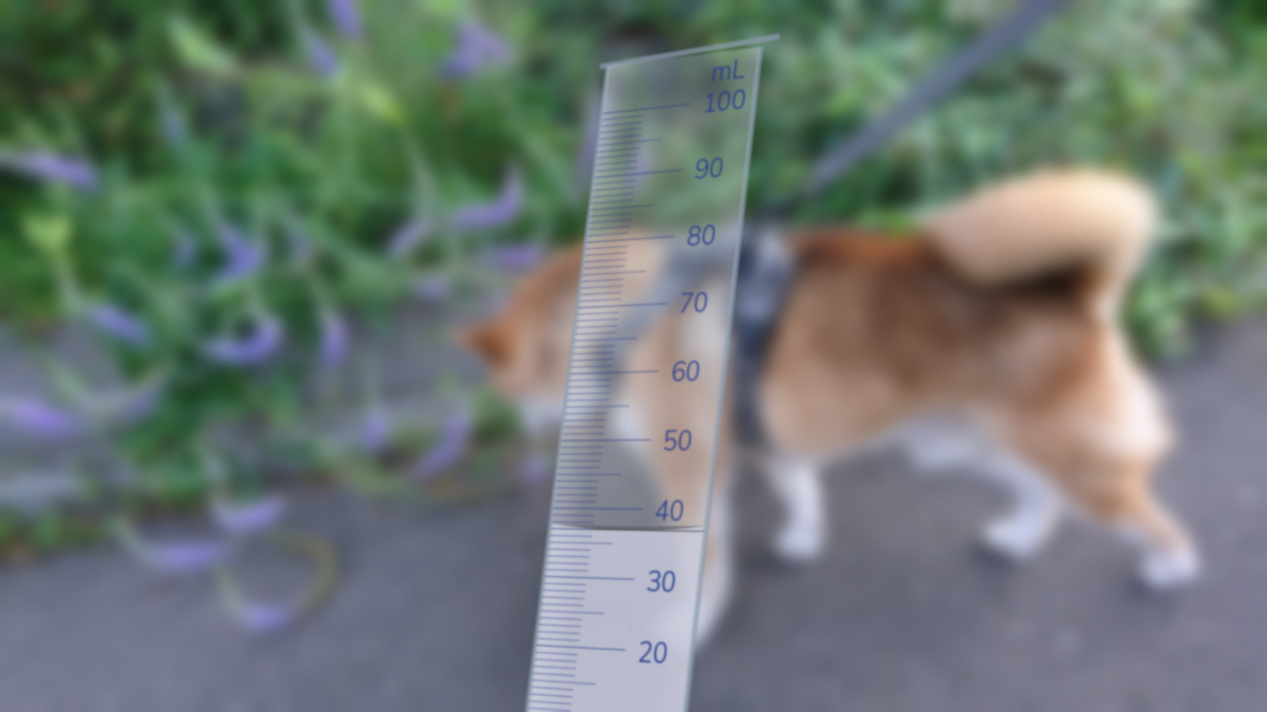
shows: 37 mL
